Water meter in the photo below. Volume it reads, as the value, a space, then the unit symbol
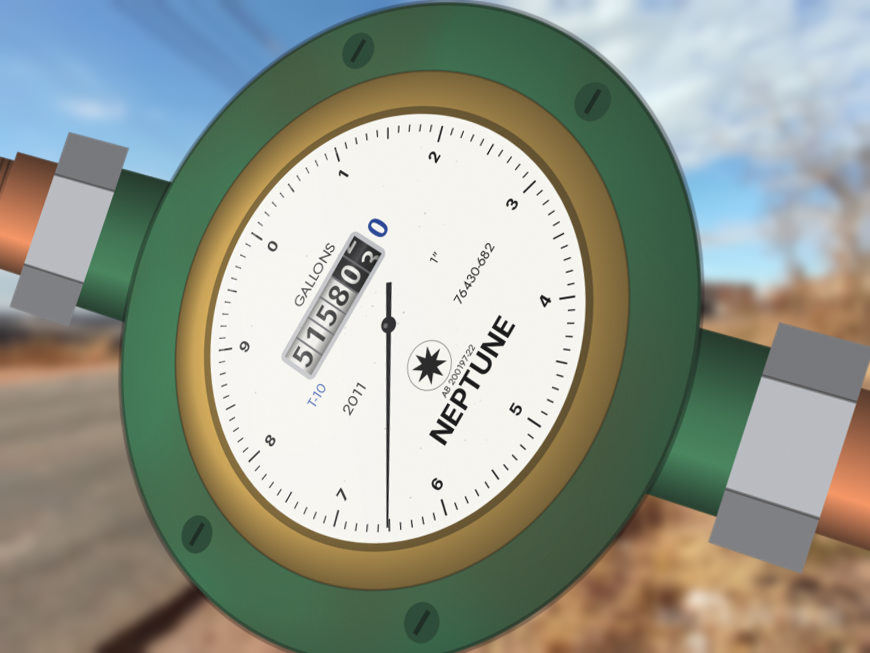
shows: 5158026.5 gal
